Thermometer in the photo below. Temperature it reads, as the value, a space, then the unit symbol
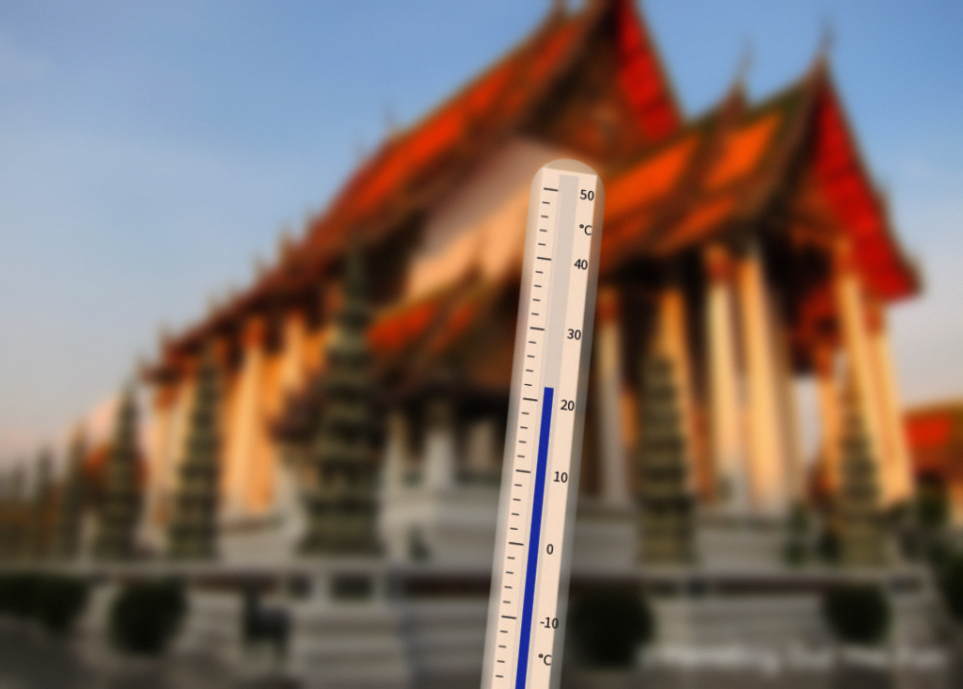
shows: 22 °C
